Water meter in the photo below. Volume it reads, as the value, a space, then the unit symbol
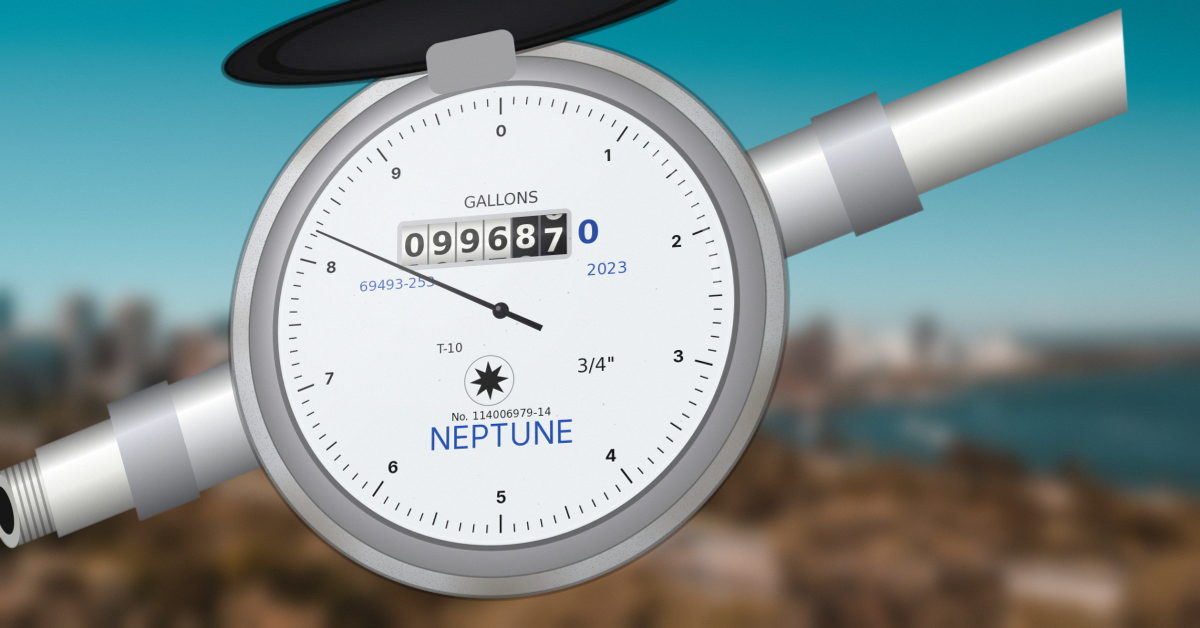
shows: 996868.2 gal
